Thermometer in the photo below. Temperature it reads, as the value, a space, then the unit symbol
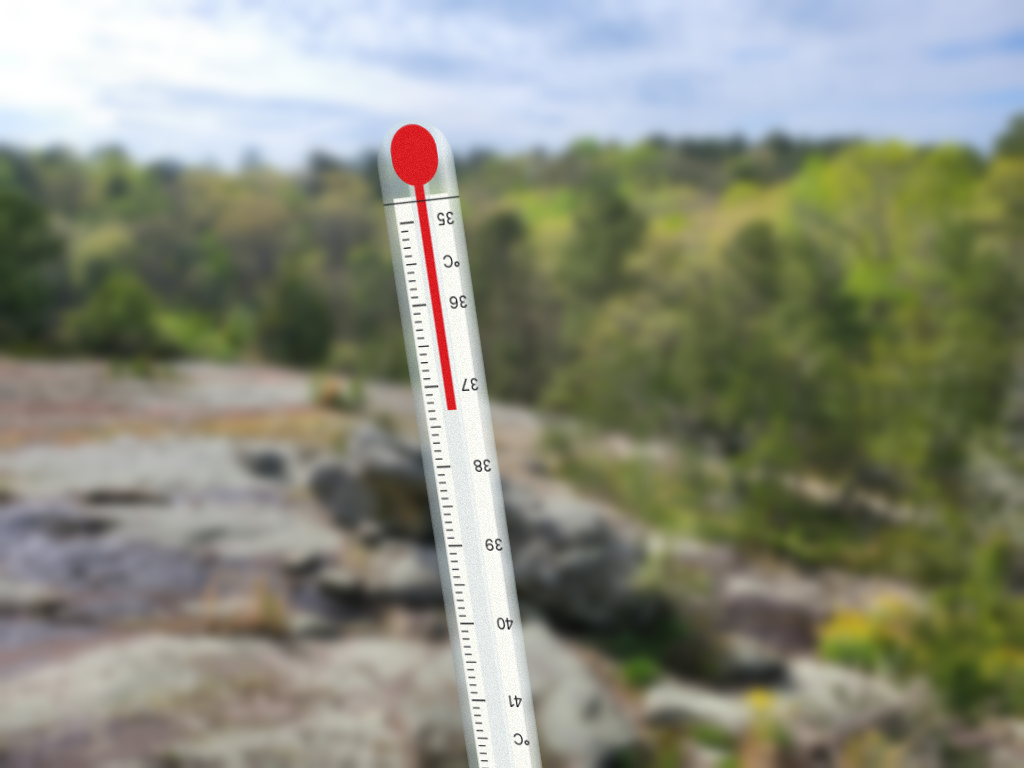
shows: 37.3 °C
